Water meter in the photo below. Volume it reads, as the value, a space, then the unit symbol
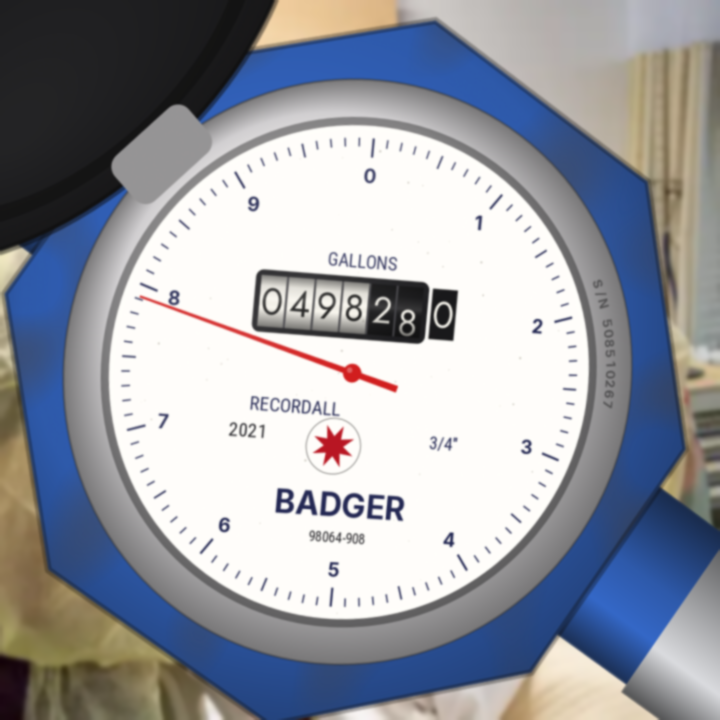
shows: 498277.9 gal
